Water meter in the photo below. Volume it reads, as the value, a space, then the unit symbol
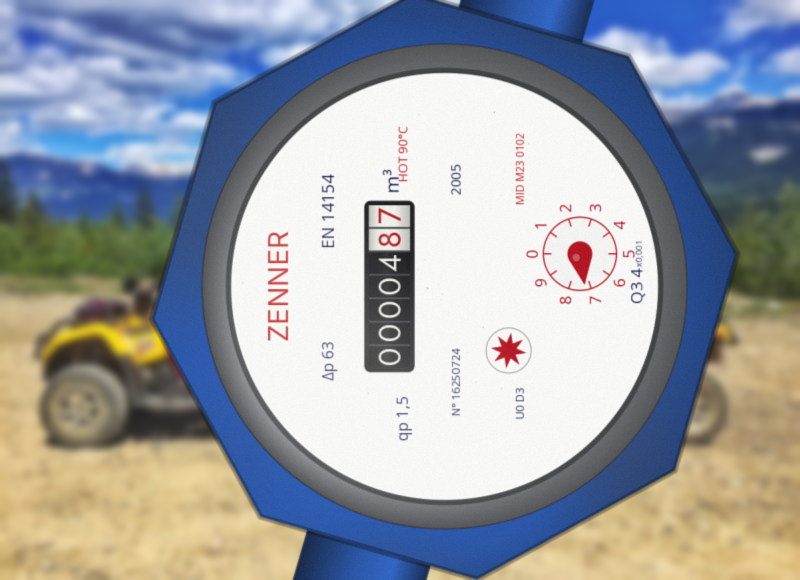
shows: 4.877 m³
